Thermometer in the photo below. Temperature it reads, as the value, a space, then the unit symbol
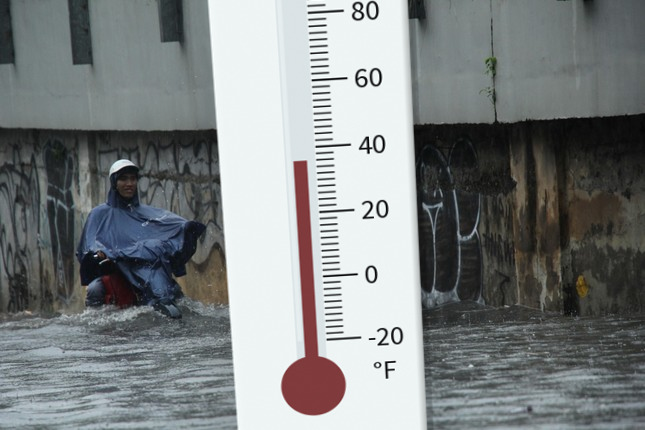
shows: 36 °F
